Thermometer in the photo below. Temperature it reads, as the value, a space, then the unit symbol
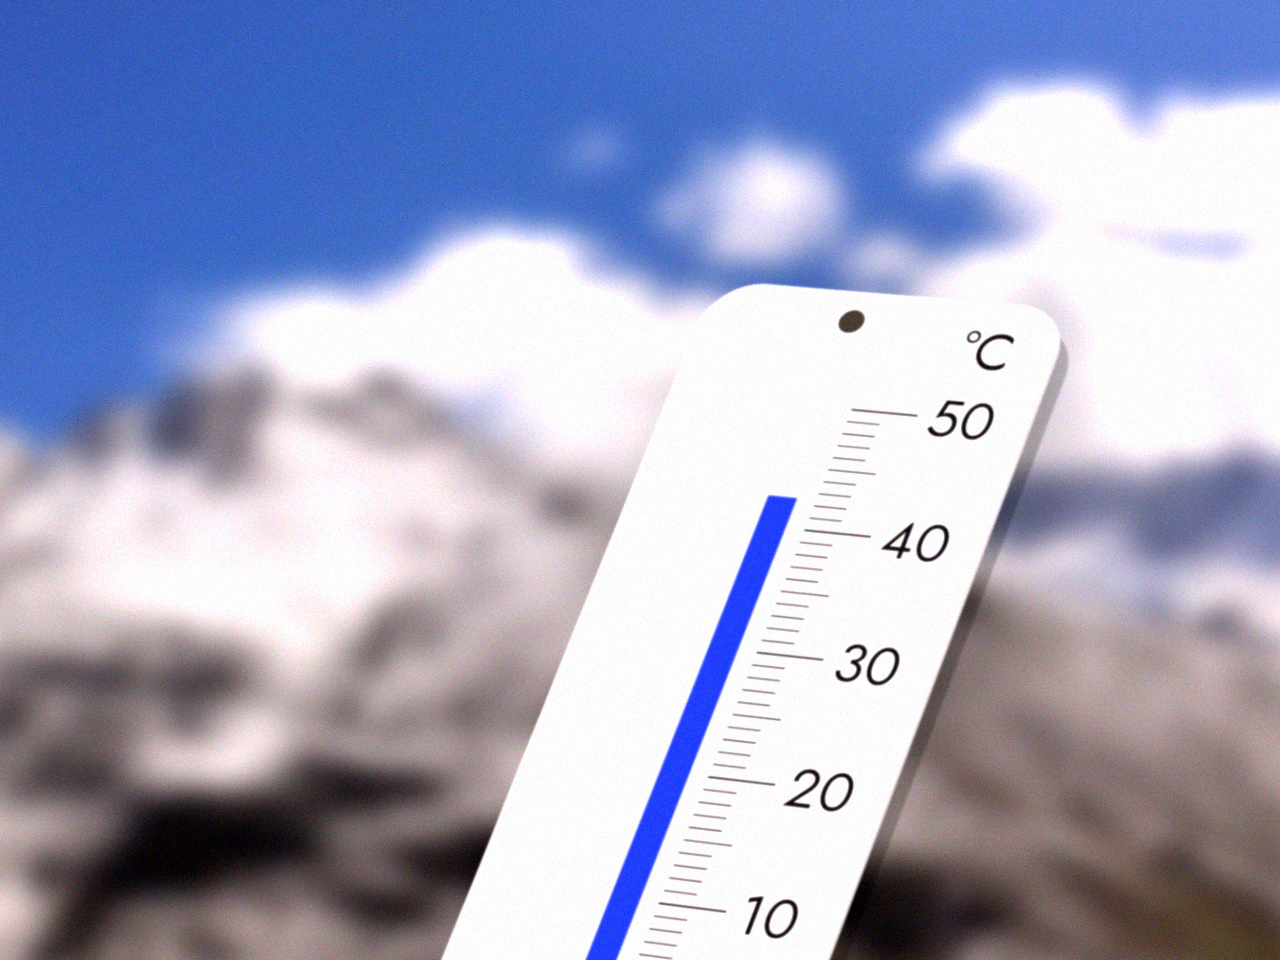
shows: 42.5 °C
